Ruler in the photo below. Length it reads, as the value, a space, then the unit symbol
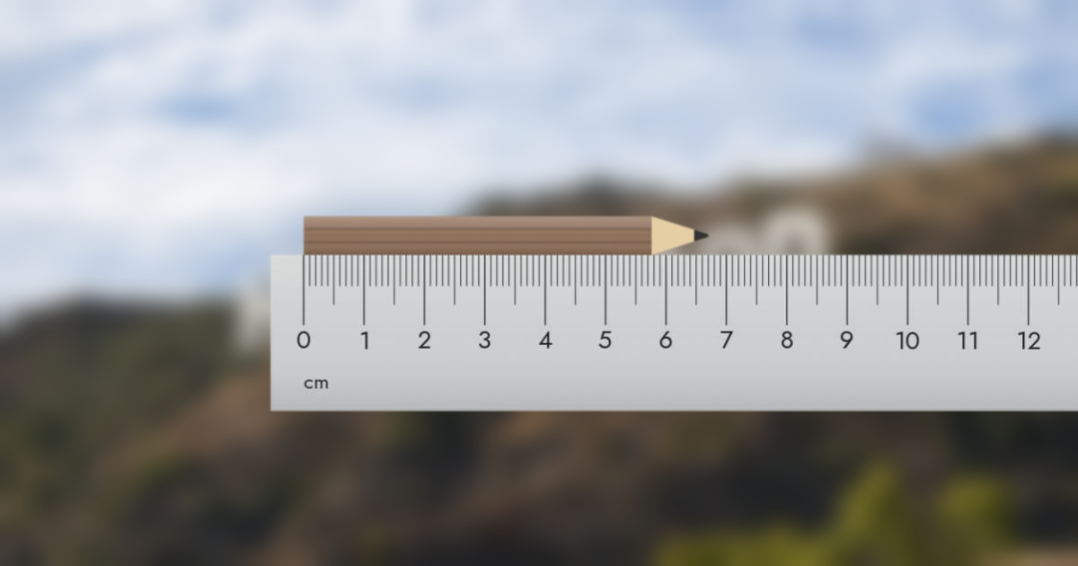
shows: 6.7 cm
